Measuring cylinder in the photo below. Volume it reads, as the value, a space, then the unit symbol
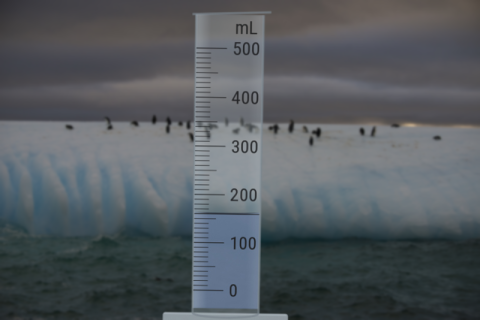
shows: 160 mL
